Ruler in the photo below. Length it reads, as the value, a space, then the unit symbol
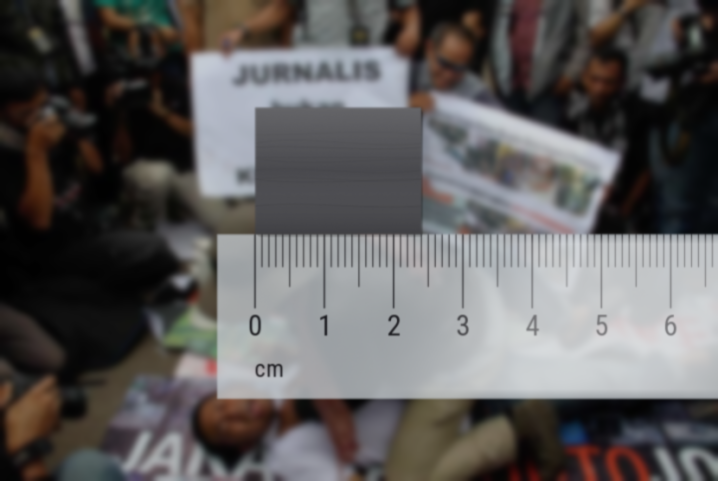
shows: 2.4 cm
